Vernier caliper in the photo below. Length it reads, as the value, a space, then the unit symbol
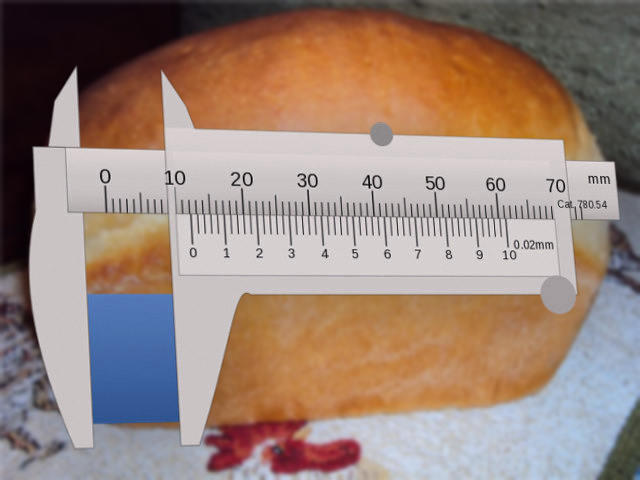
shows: 12.2 mm
